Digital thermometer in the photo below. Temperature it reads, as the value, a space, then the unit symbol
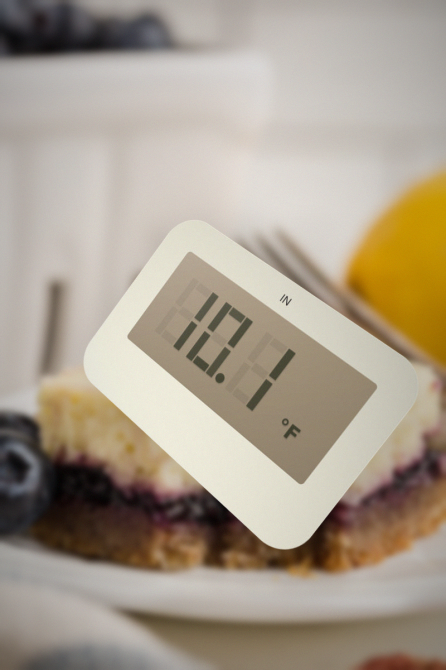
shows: 10.1 °F
